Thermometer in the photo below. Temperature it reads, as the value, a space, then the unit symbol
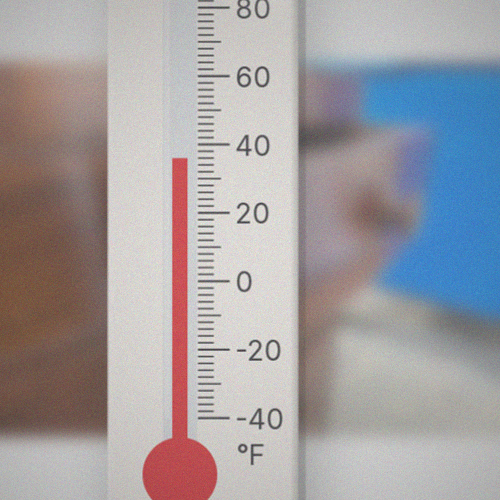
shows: 36 °F
